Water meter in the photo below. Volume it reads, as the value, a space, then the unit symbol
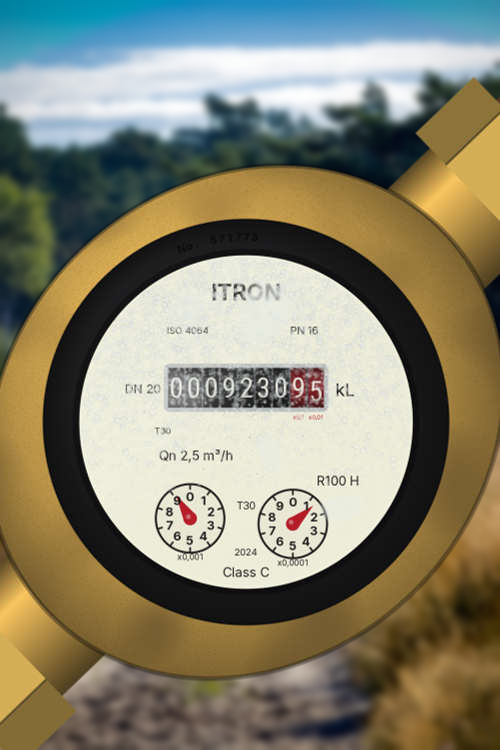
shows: 9230.9491 kL
